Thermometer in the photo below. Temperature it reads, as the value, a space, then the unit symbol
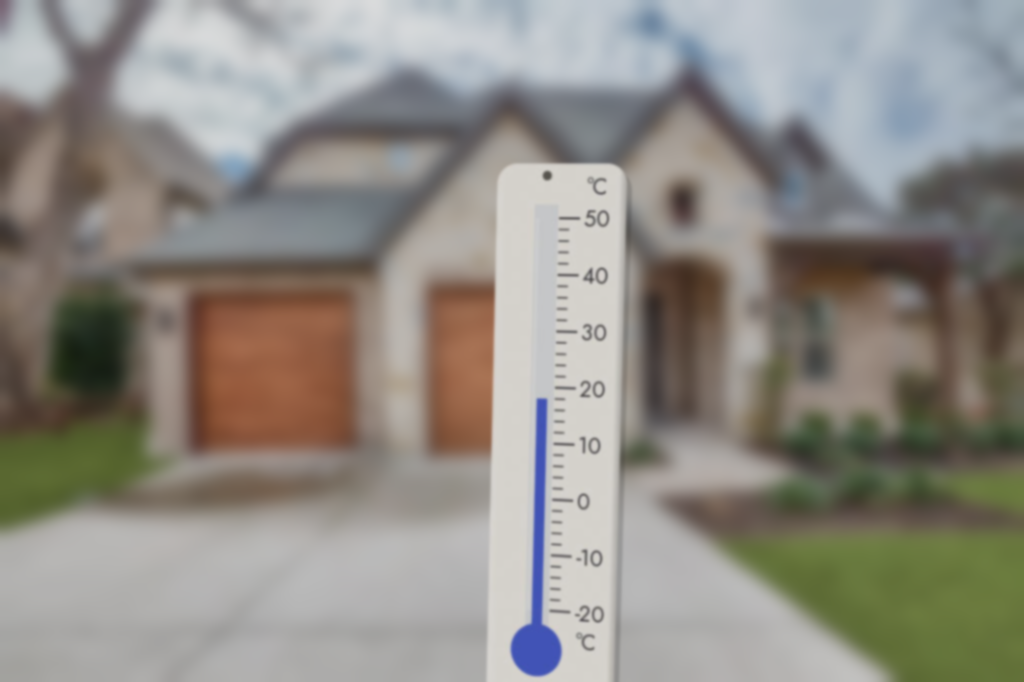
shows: 18 °C
